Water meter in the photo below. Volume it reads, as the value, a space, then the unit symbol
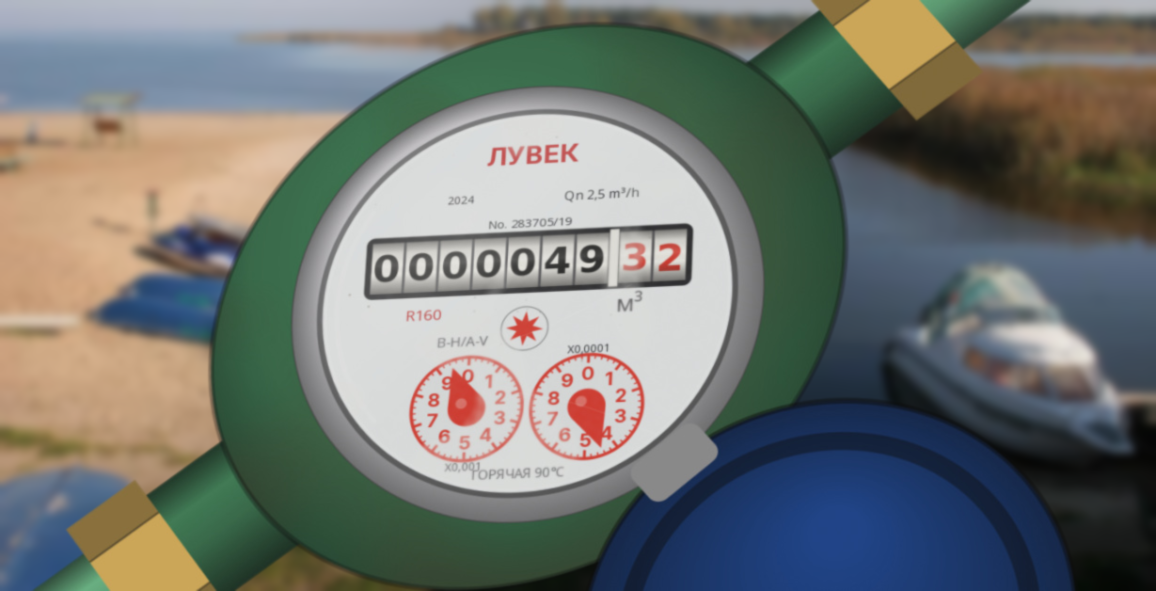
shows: 49.3194 m³
